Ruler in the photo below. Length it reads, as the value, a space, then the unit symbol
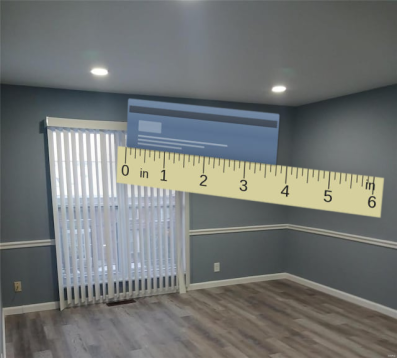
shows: 3.75 in
